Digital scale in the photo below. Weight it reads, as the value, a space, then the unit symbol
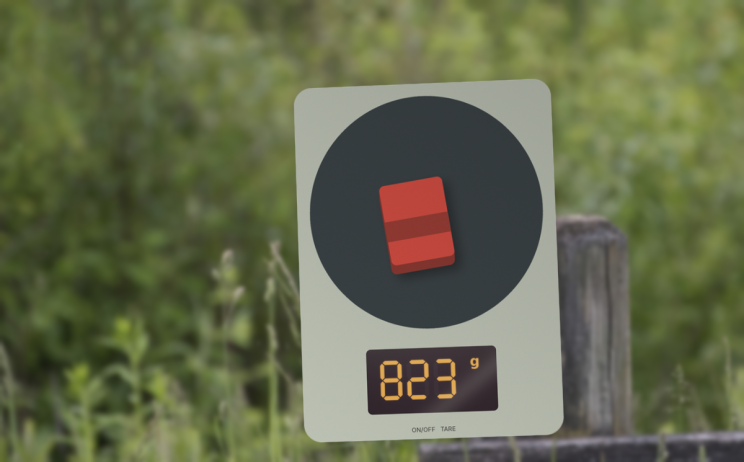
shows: 823 g
